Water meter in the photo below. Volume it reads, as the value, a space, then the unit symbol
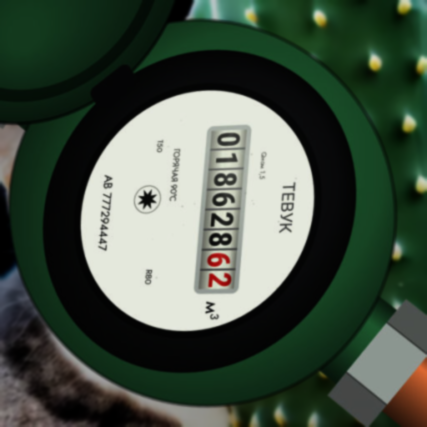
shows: 18628.62 m³
